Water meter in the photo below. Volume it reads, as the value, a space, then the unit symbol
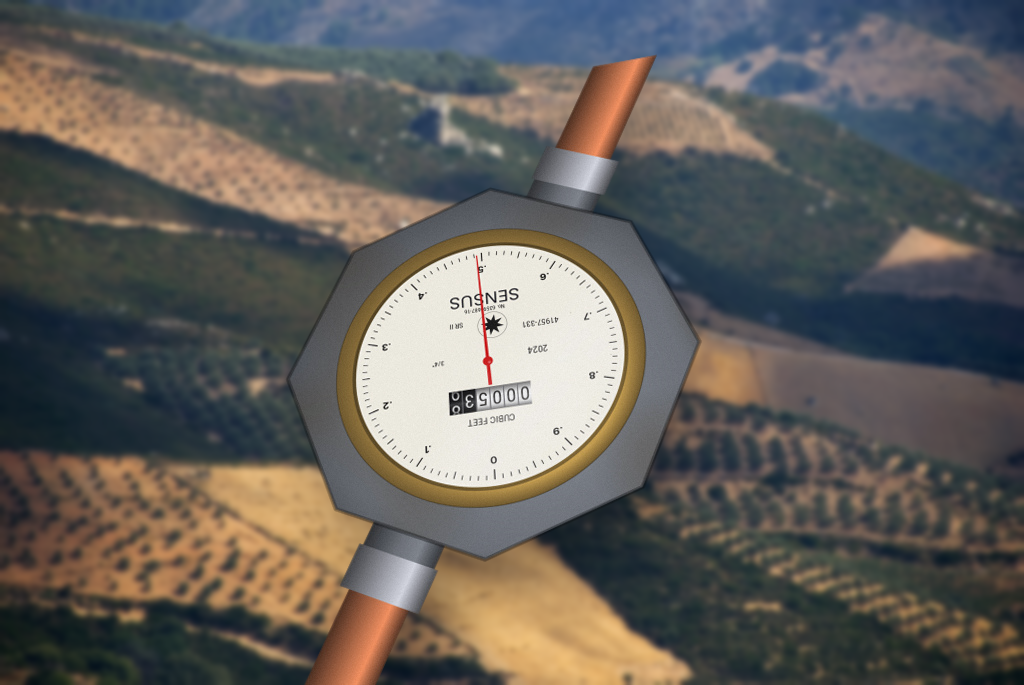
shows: 538.49 ft³
